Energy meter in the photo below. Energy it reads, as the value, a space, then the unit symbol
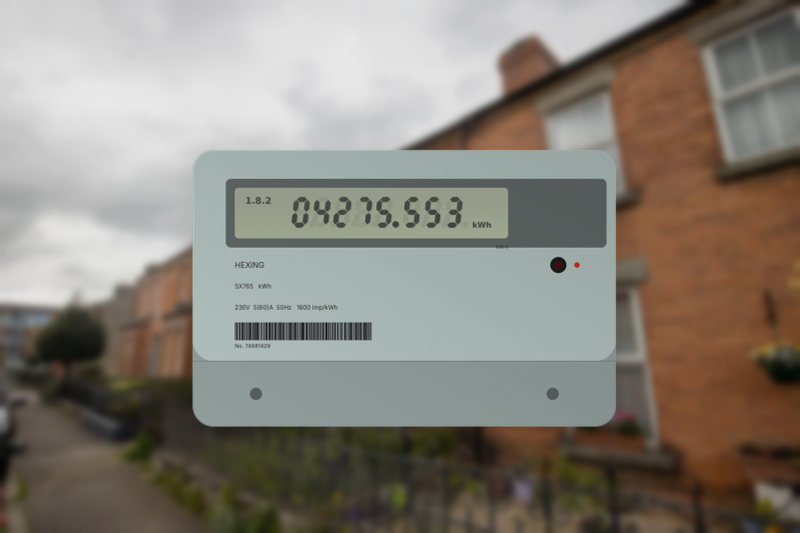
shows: 4275.553 kWh
